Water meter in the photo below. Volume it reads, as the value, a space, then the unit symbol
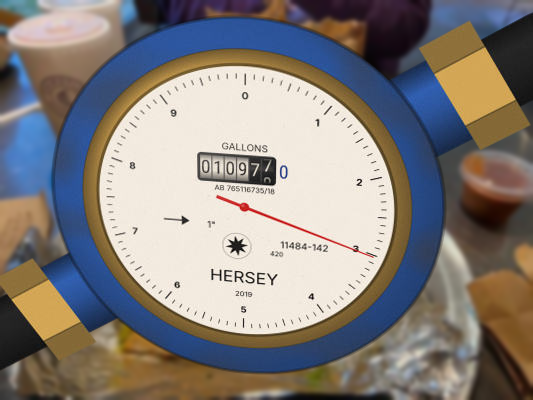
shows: 109773.0 gal
